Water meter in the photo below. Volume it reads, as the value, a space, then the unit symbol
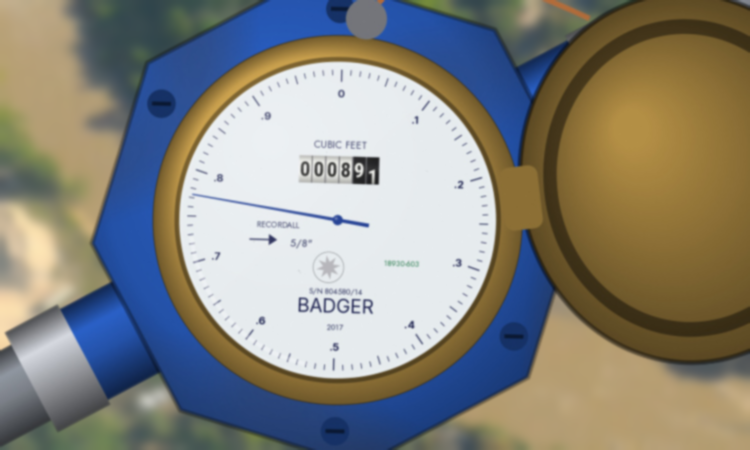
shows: 890.77 ft³
